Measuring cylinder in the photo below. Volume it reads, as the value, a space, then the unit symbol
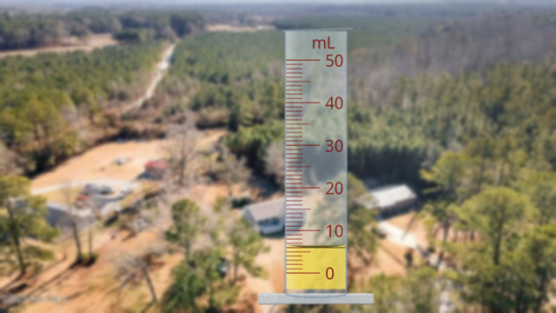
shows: 6 mL
